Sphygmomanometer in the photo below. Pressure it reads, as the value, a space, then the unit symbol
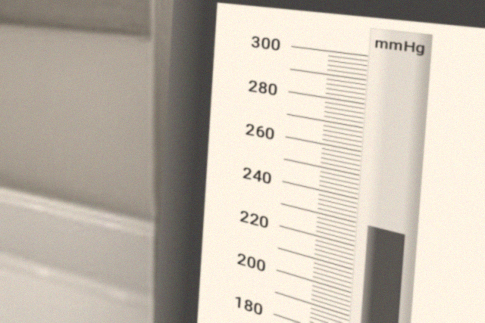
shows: 230 mmHg
